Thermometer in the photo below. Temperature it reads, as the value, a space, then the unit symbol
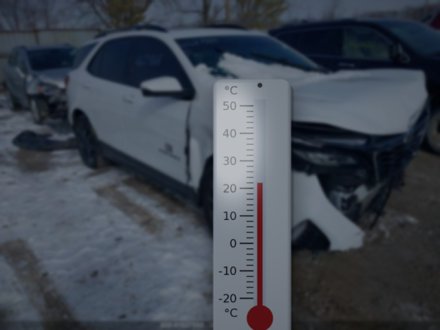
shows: 22 °C
